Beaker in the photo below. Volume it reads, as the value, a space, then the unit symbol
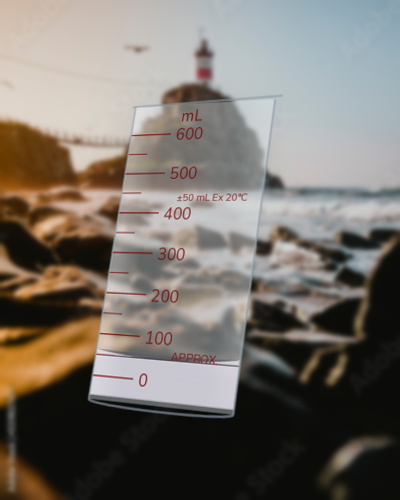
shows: 50 mL
